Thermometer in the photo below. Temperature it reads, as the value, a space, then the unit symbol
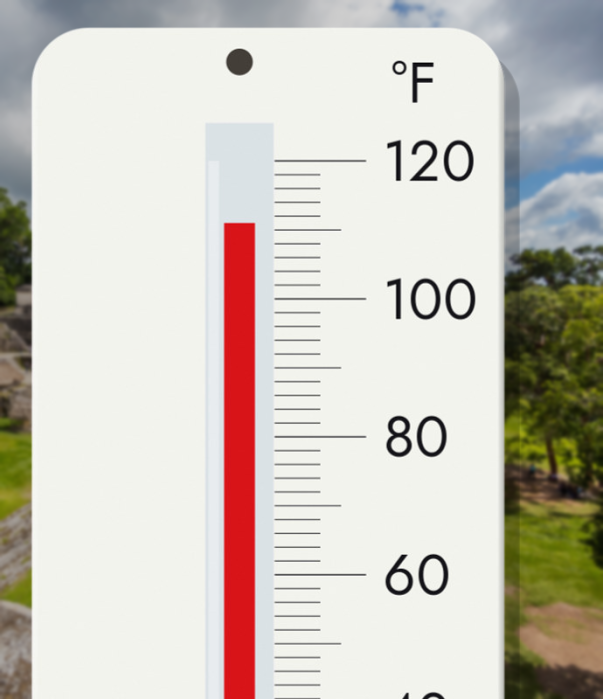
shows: 111 °F
